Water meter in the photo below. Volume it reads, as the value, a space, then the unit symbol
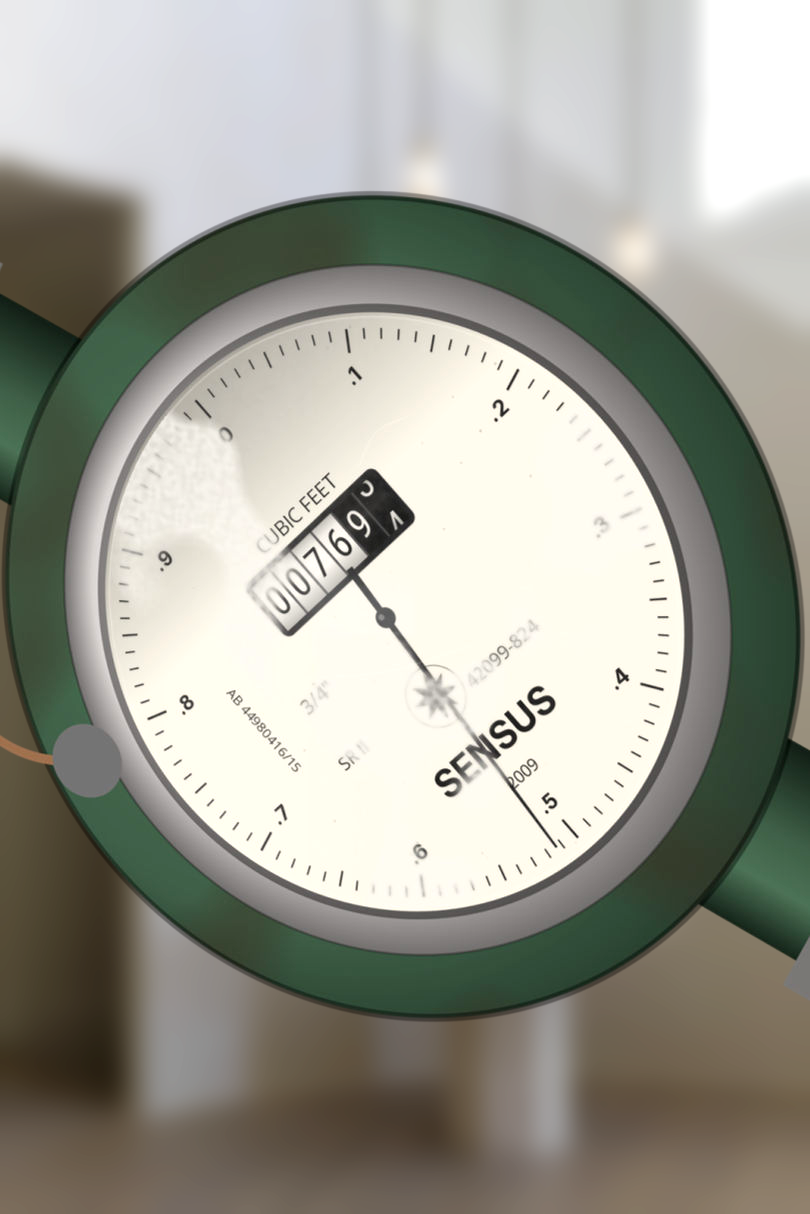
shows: 7693.51 ft³
